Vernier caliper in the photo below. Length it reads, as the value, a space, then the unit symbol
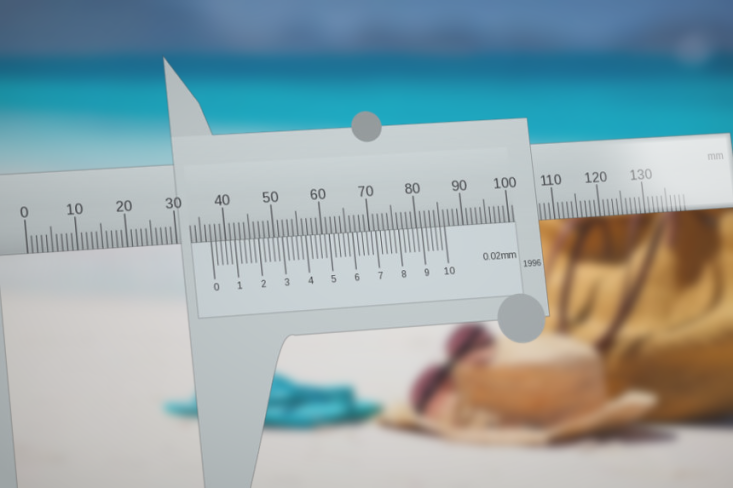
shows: 37.0 mm
